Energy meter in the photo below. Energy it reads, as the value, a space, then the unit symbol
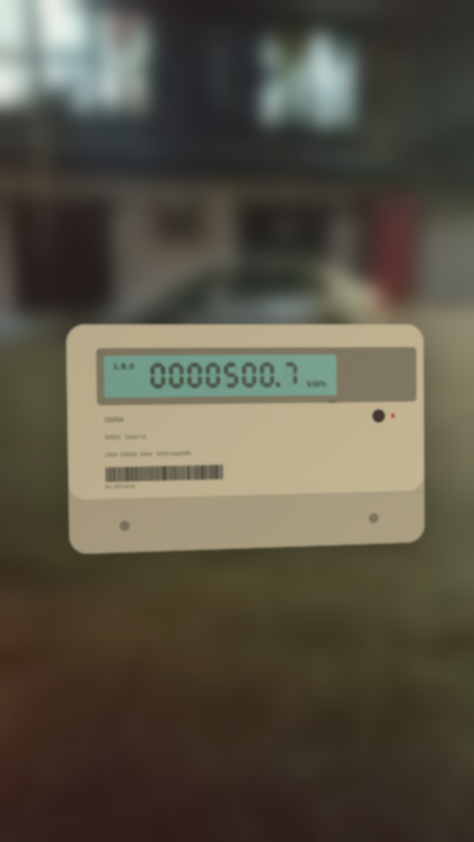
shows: 500.7 kWh
